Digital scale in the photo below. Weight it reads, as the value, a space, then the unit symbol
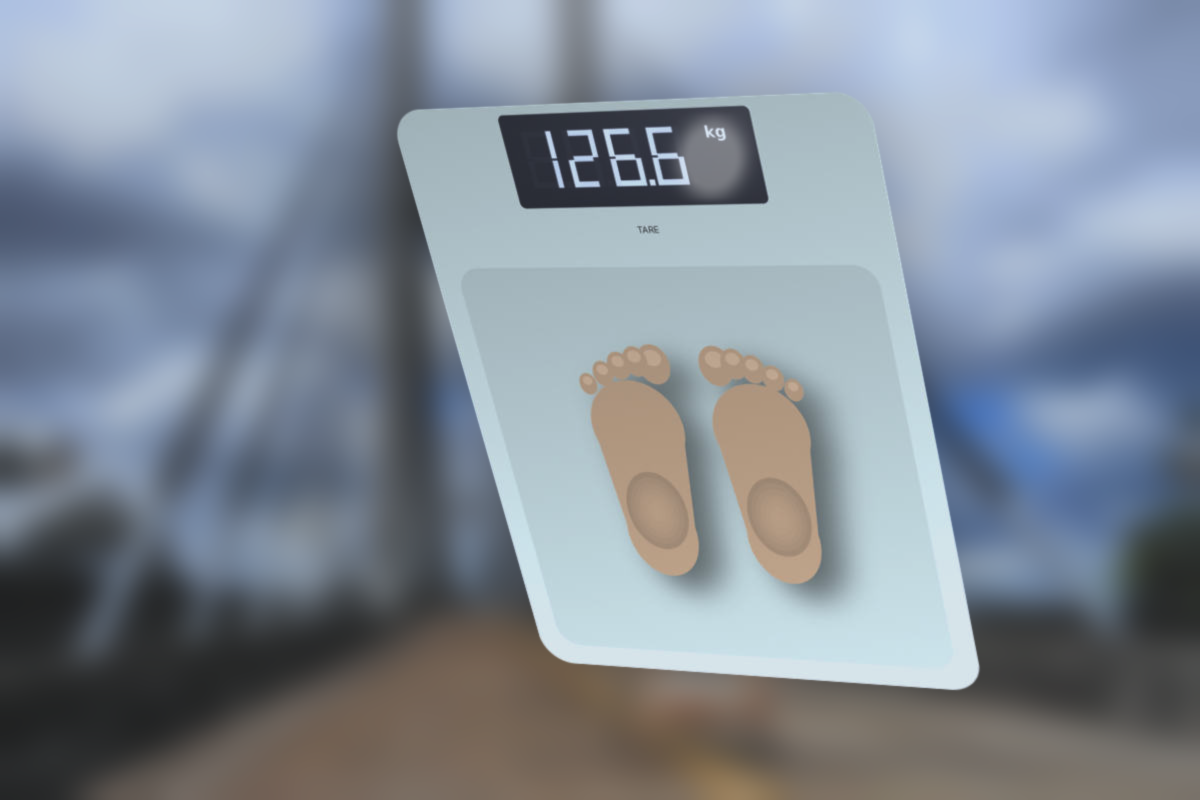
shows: 126.6 kg
